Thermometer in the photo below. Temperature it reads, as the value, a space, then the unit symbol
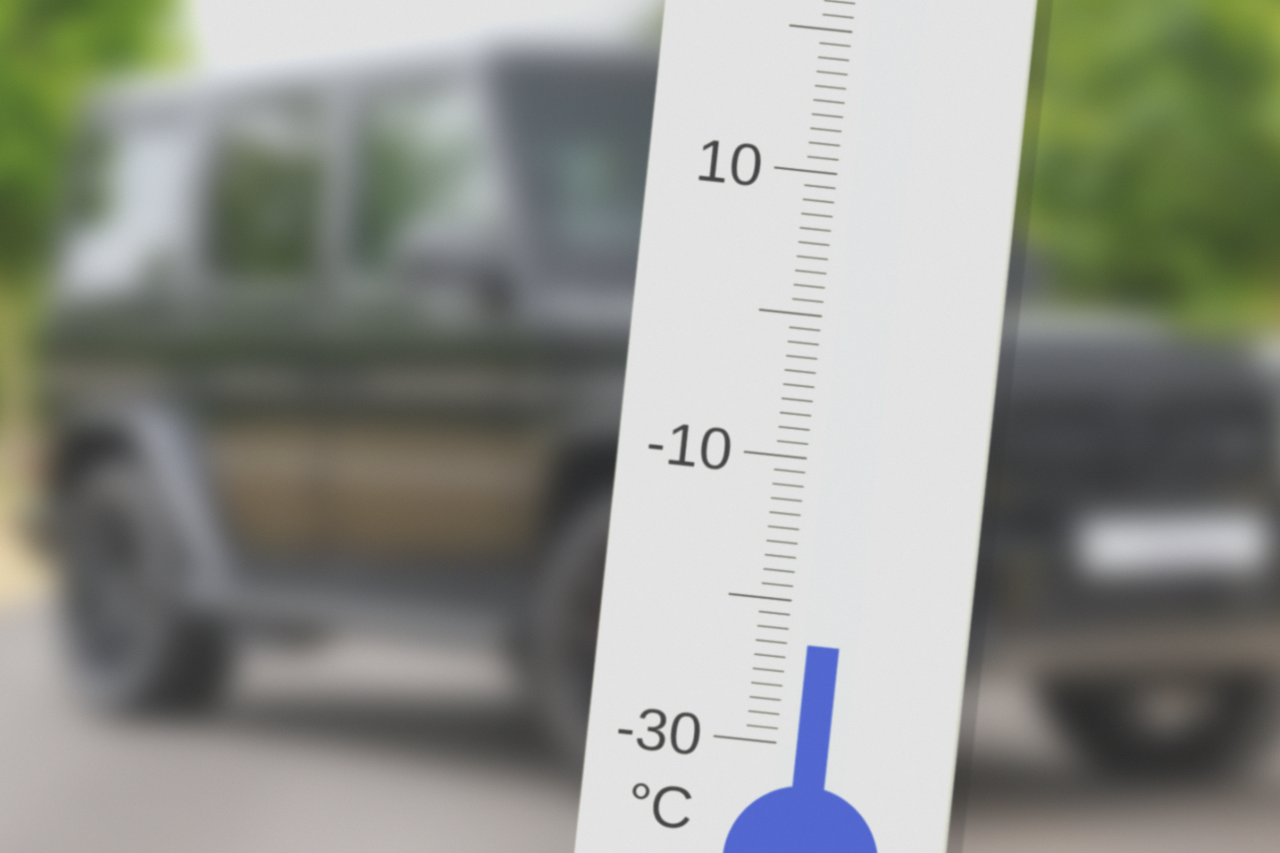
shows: -23 °C
